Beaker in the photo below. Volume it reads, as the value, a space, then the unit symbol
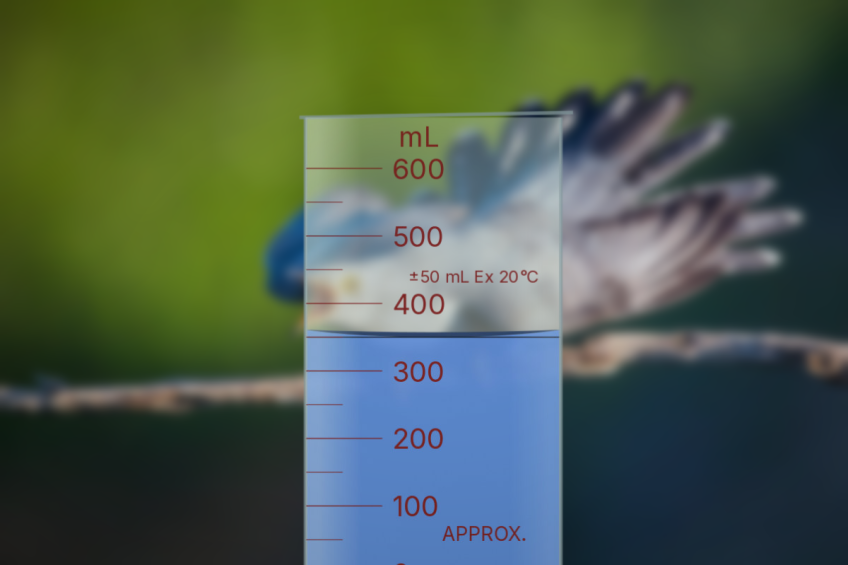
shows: 350 mL
